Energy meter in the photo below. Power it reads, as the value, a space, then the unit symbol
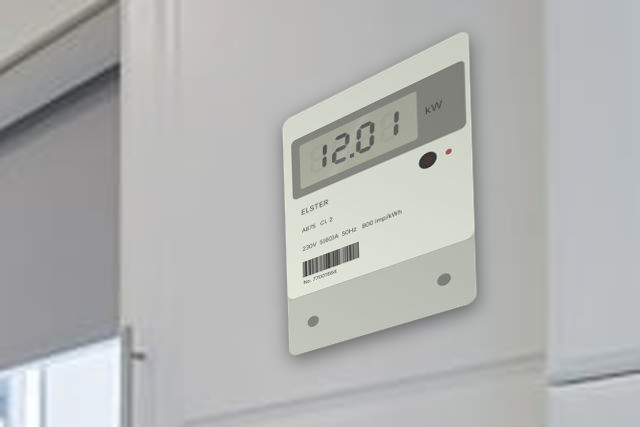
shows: 12.01 kW
